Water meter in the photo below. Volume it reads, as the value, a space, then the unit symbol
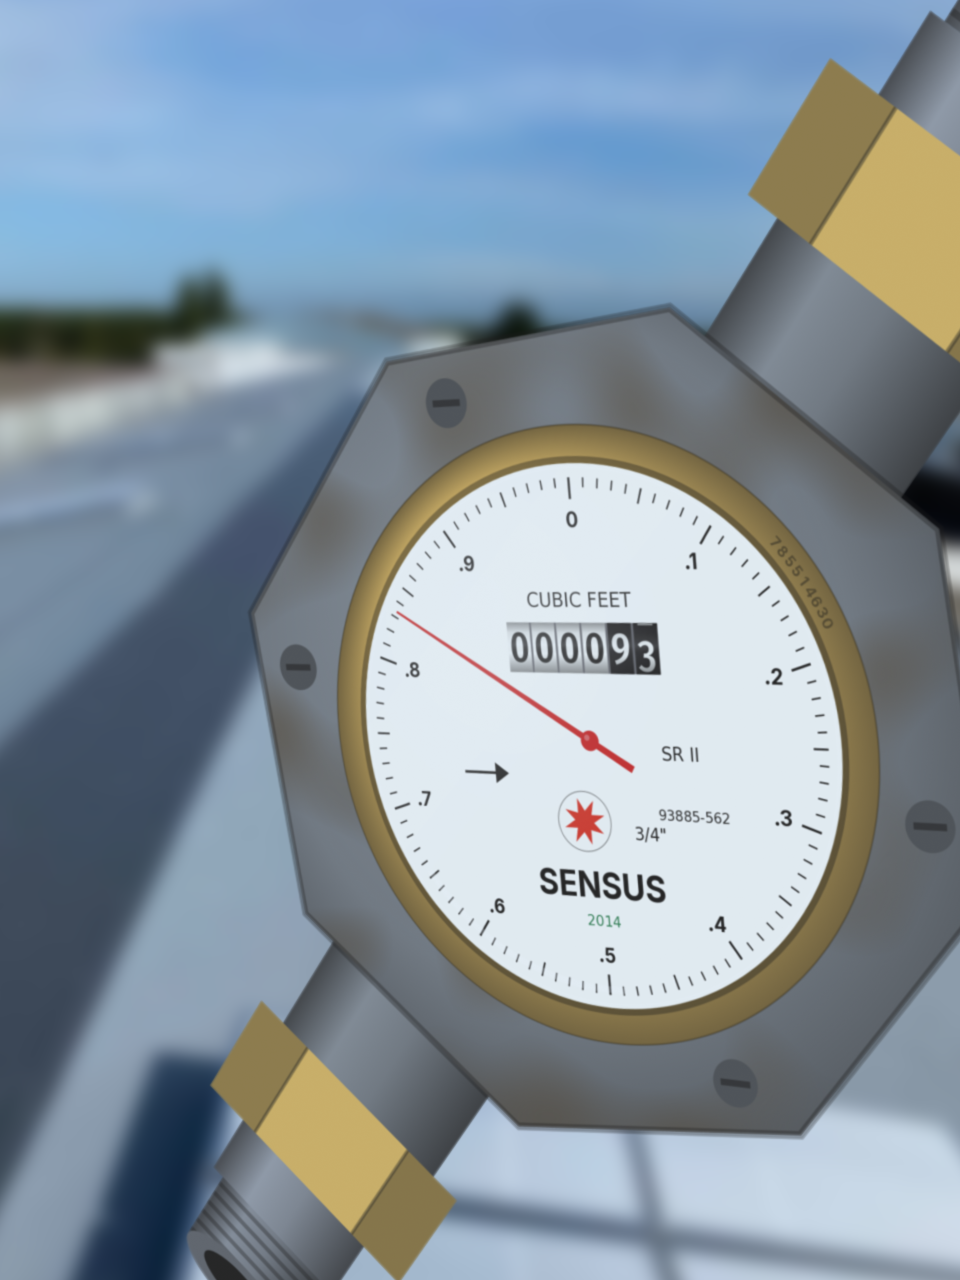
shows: 92.83 ft³
